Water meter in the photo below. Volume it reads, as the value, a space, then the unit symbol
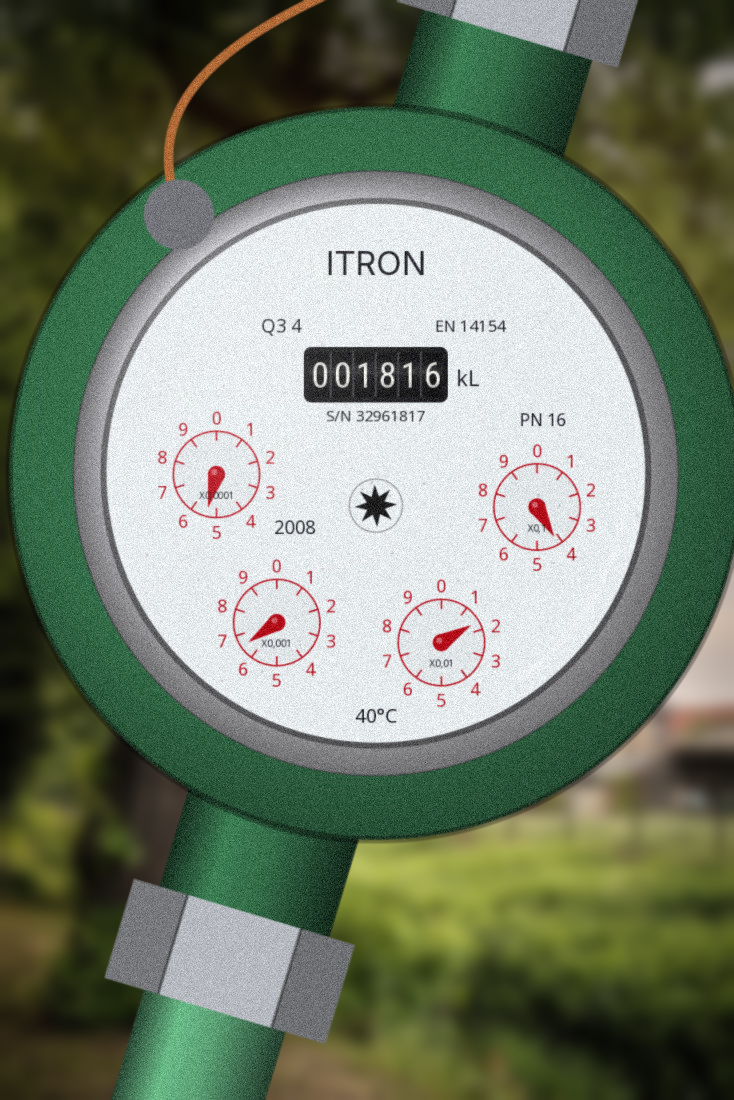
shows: 1816.4165 kL
